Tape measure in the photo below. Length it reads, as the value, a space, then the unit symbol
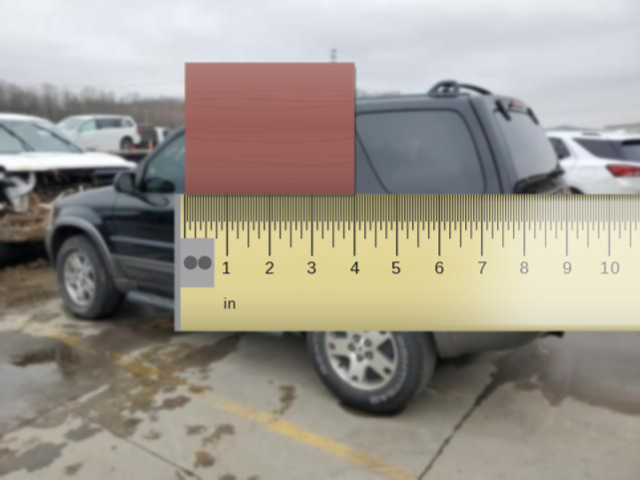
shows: 4 in
